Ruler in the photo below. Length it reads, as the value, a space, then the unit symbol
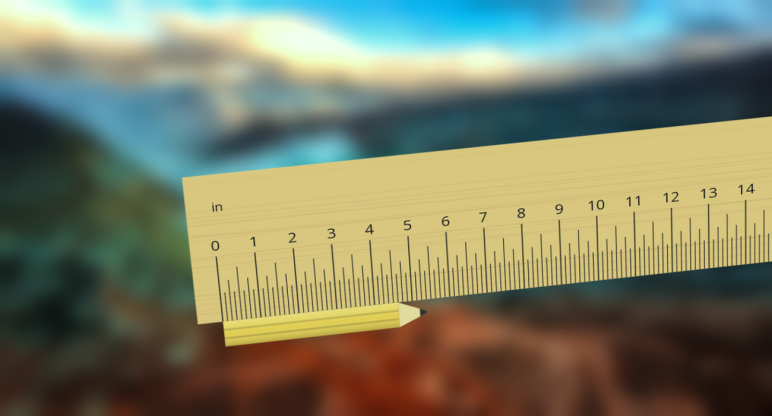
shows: 5.375 in
